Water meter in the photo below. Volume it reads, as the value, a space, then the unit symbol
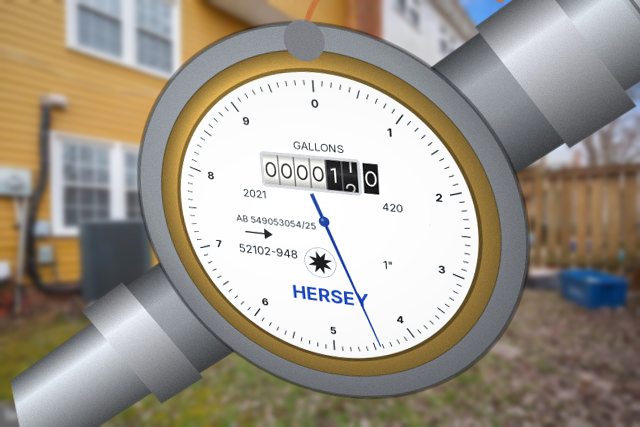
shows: 114.4 gal
